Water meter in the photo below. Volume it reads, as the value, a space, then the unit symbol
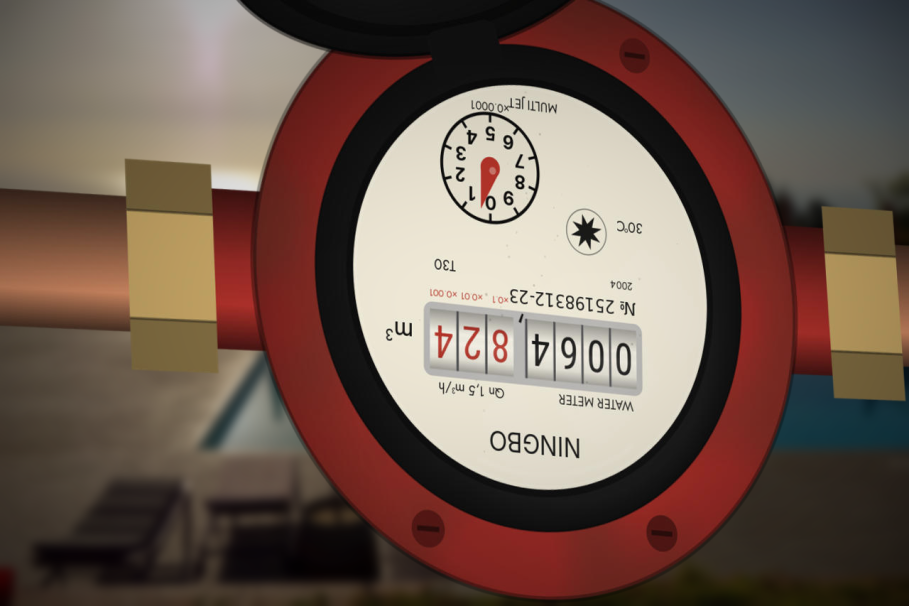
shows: 64.8240 m³
